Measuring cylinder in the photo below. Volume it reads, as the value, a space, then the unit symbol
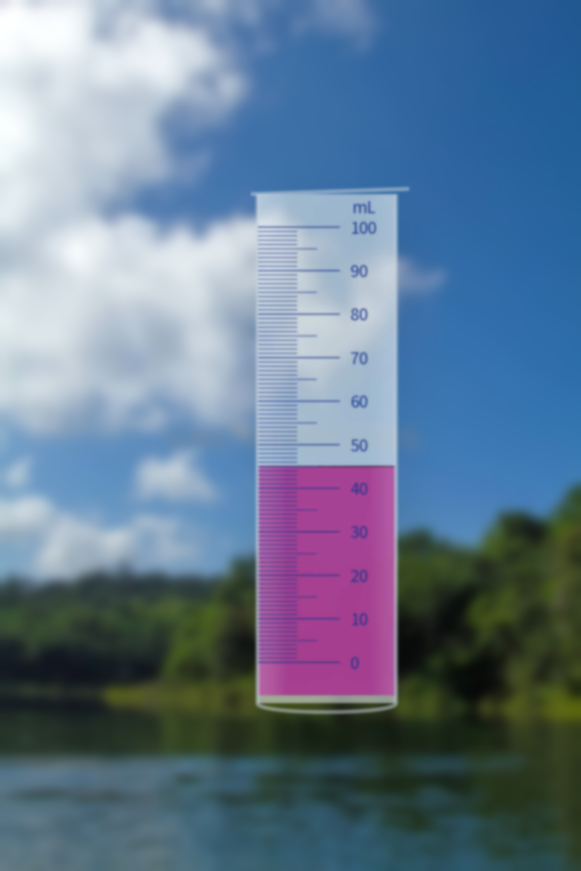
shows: 45 mL
